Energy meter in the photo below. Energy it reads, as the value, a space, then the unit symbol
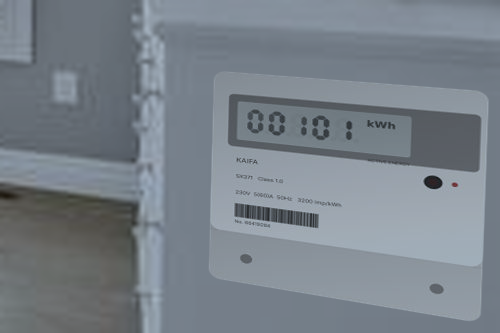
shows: 101 kWh
